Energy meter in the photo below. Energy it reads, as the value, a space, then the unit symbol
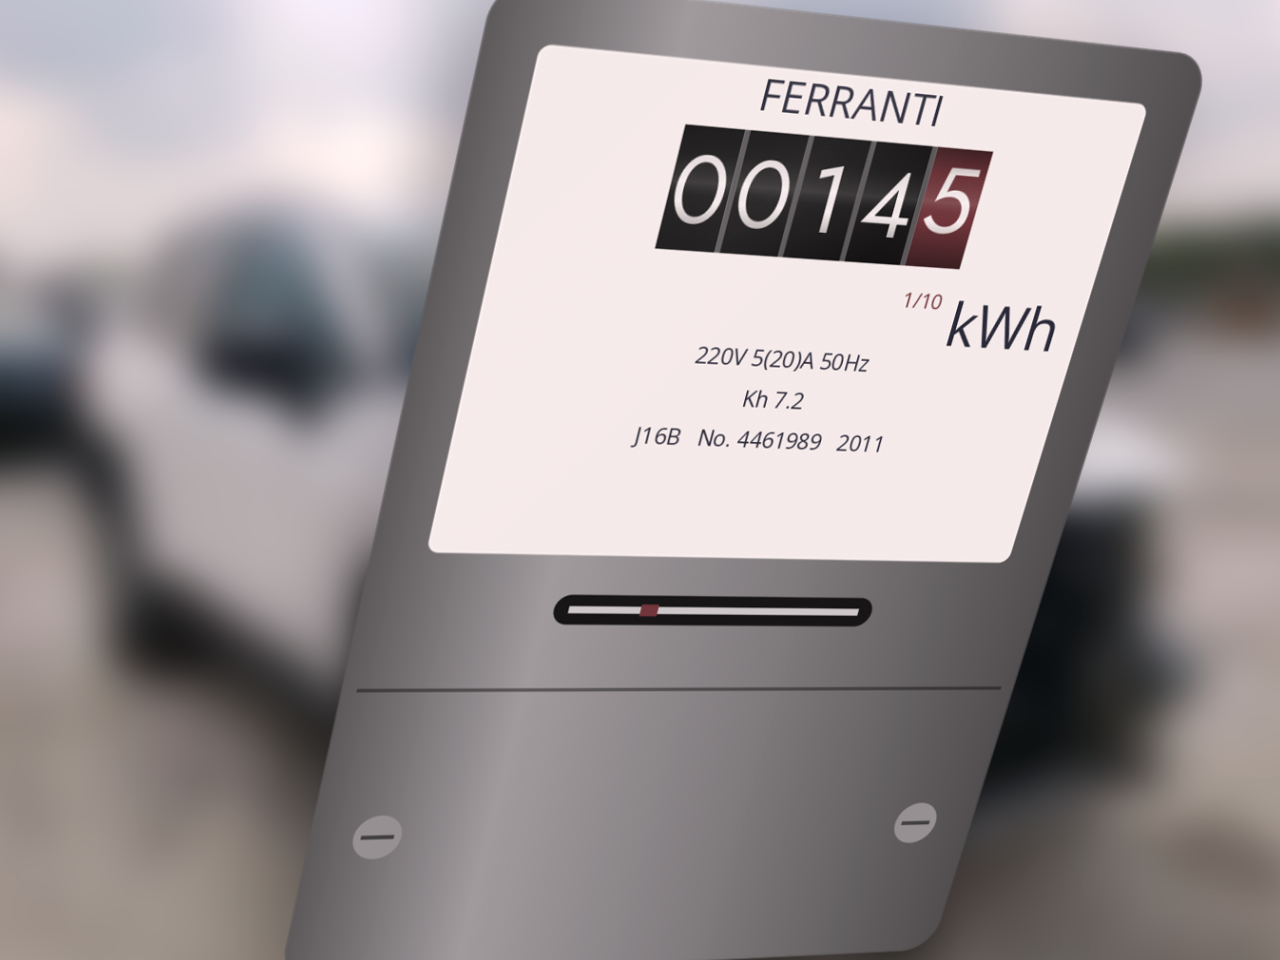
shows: 14.5 kWh
